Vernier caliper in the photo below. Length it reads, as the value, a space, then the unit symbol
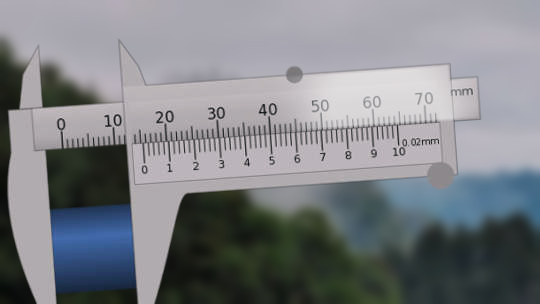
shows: 15.5 mm
